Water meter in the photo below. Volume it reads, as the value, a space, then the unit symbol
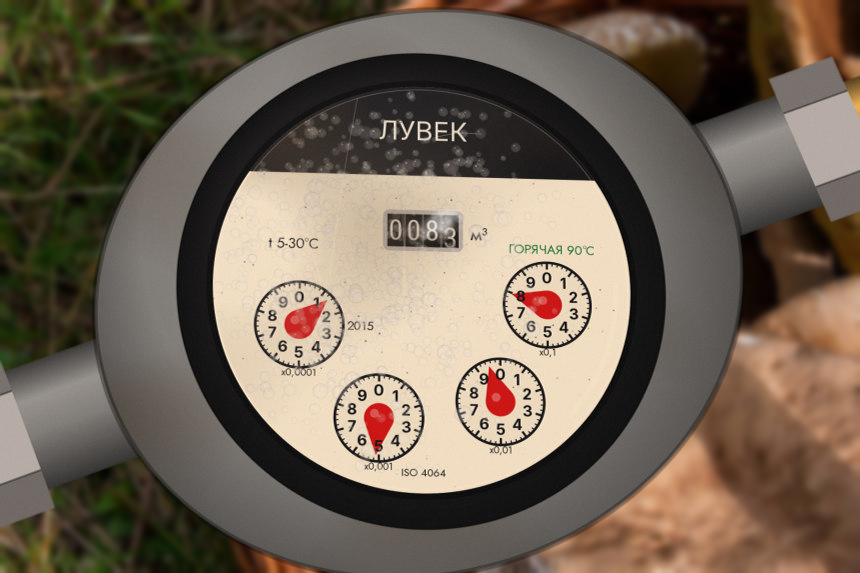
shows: 82.7951 m³
